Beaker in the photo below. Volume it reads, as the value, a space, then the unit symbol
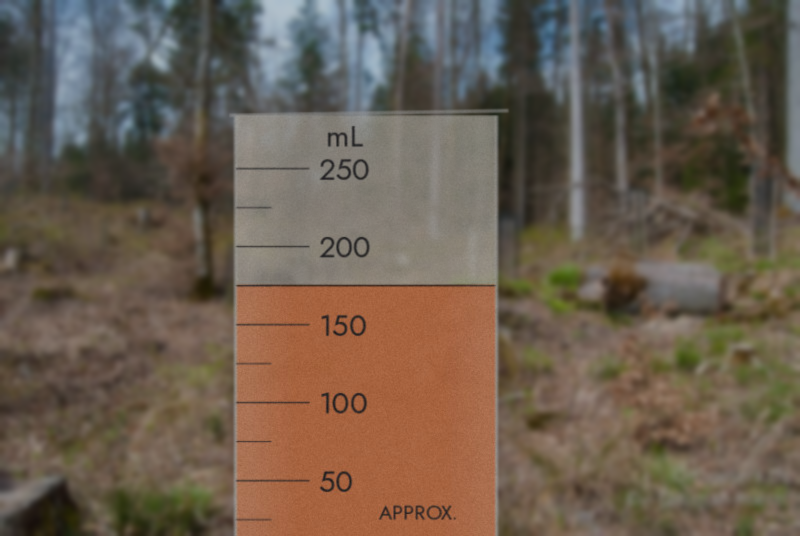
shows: 175 mL
